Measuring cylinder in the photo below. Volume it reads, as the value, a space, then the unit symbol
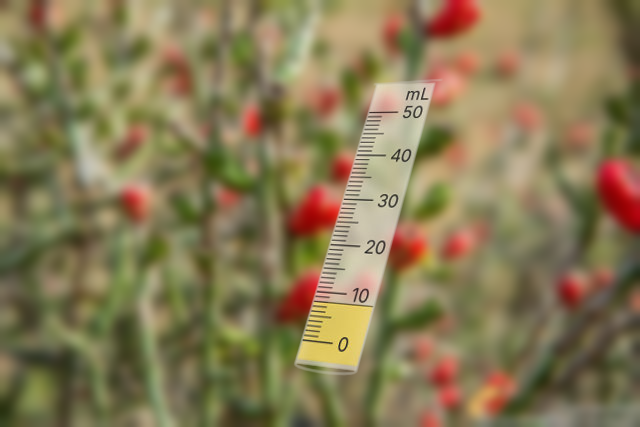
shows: 8 mL
